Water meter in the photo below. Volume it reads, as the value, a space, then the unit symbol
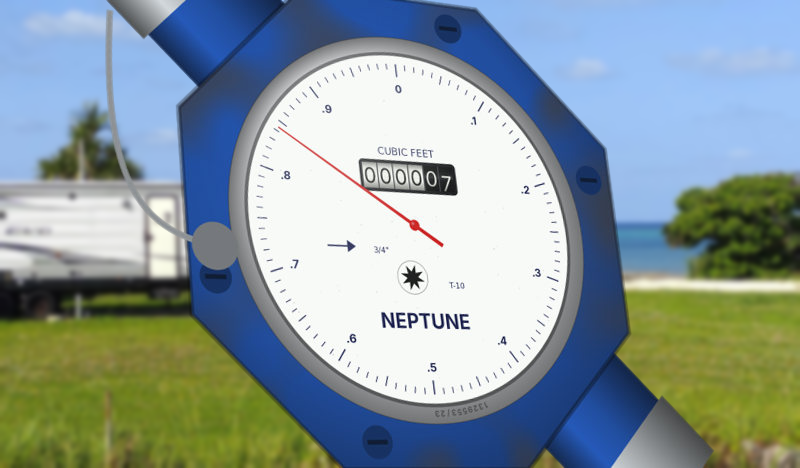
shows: 6.84 ft³
